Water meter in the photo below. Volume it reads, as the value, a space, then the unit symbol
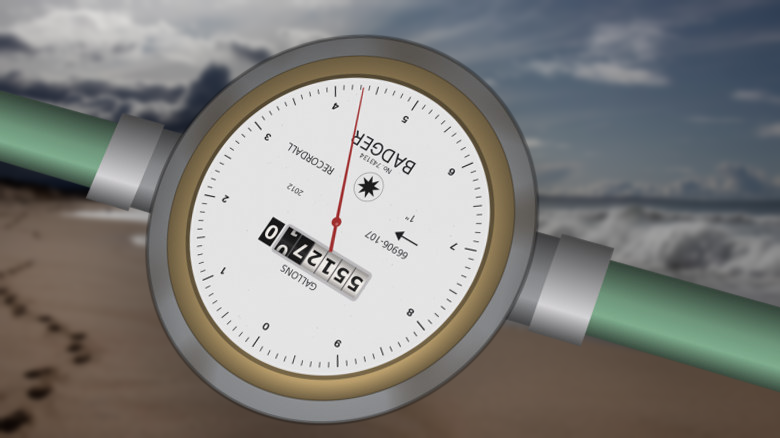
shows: 5512704.3 gal
